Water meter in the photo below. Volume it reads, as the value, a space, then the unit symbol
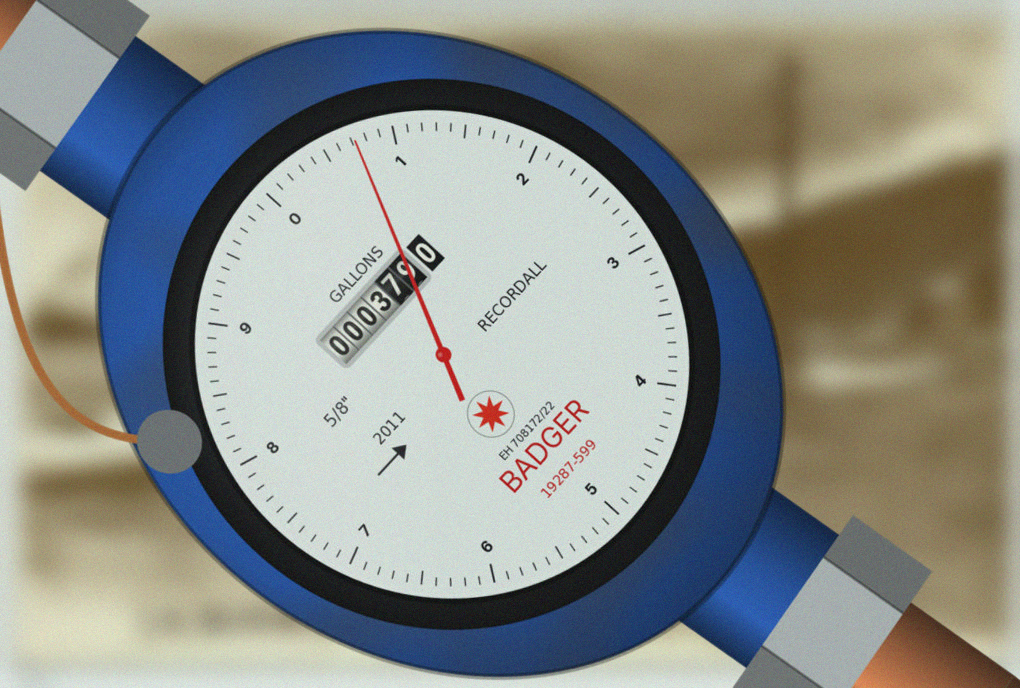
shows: 3790.7 gal
